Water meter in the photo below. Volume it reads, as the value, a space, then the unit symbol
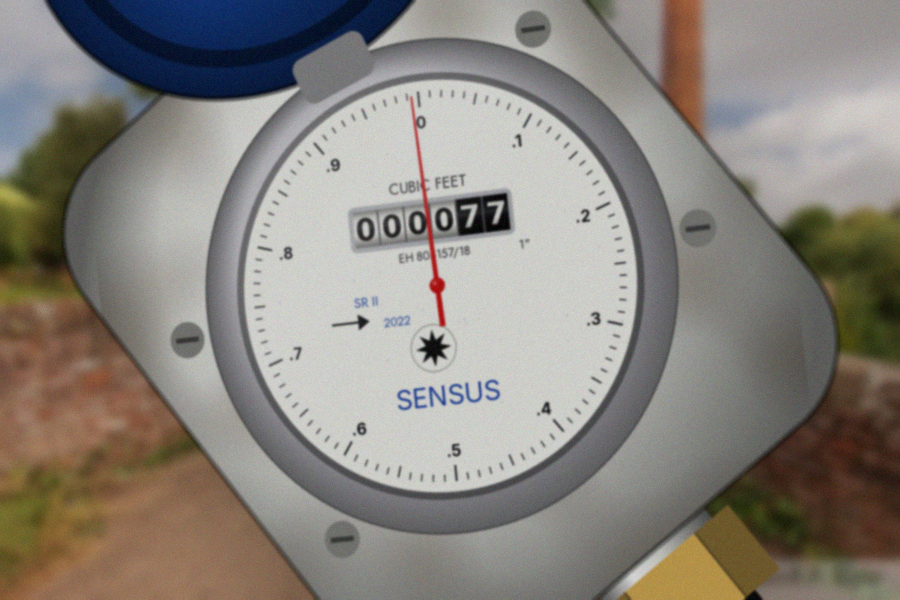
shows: 76.99 ft³
